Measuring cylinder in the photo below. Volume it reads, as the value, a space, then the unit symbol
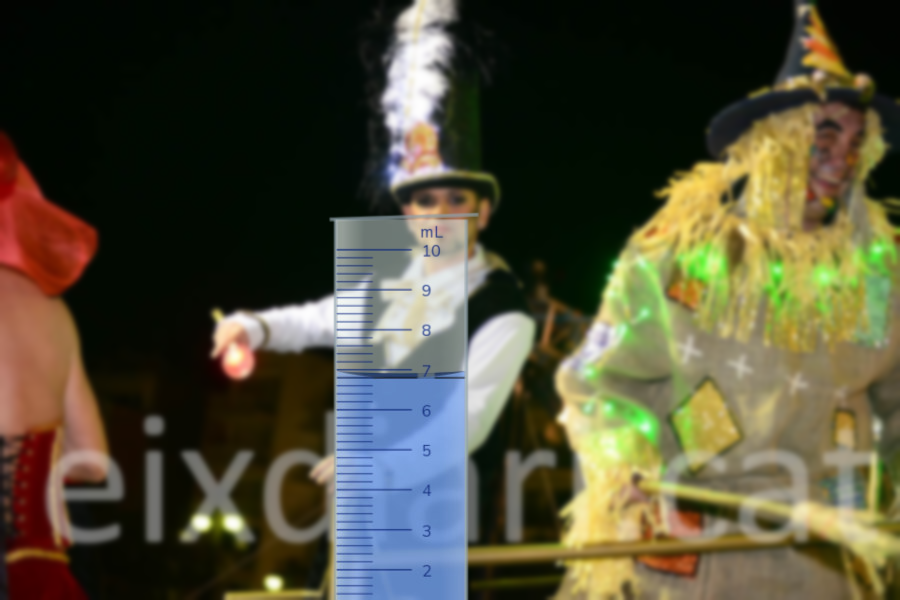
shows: 6.8 mL
